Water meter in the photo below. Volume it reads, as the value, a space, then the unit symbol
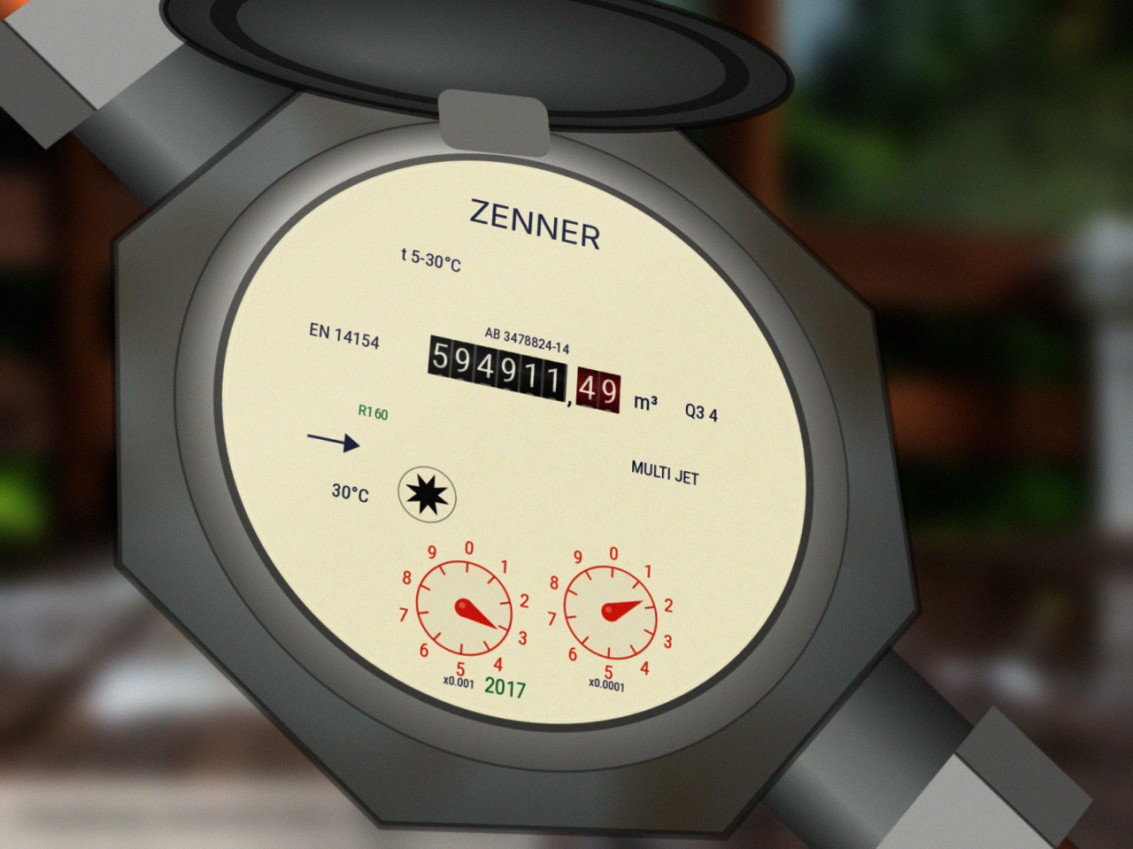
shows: 594911.4931 m³
